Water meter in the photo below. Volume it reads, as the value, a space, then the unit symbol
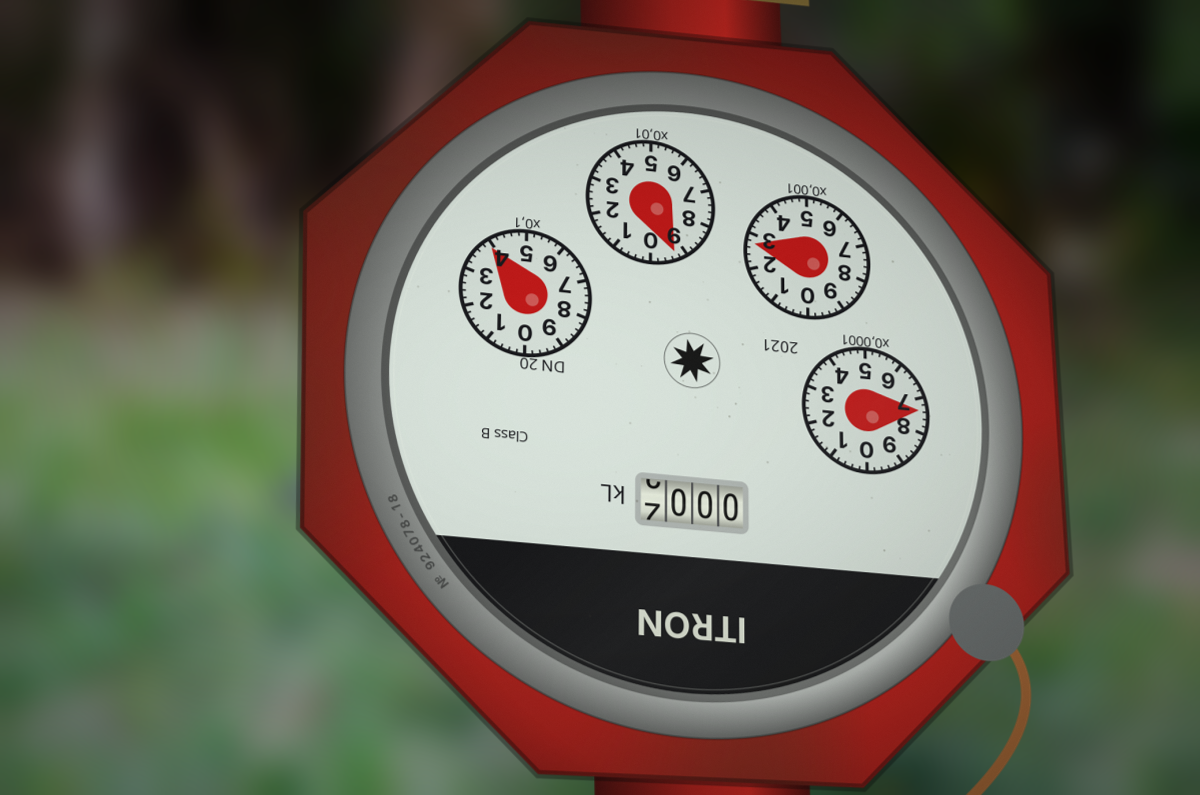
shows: 2.3927 kL
